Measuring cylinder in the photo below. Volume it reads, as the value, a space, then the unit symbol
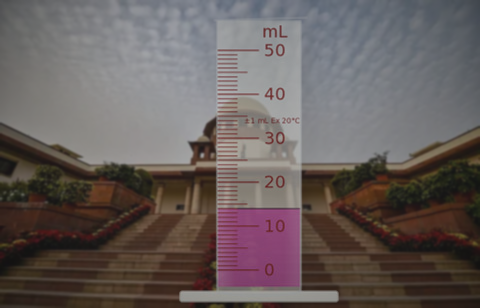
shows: 14 mL
